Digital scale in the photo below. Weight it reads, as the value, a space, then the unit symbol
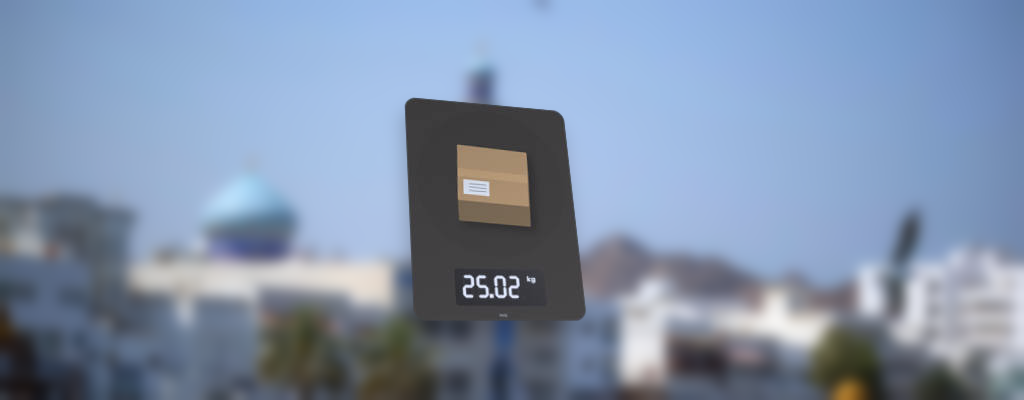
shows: 25.02 kg
